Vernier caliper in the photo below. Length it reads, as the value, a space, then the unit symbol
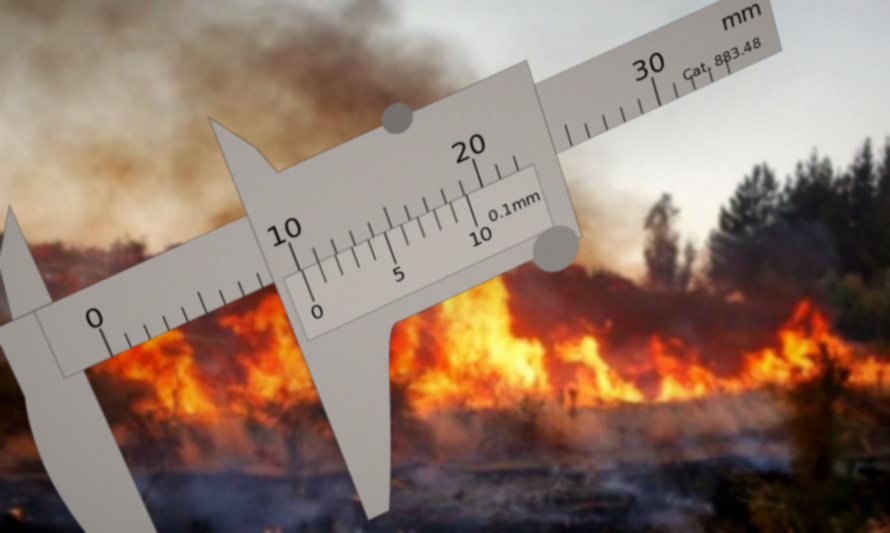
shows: 10.1 mm
